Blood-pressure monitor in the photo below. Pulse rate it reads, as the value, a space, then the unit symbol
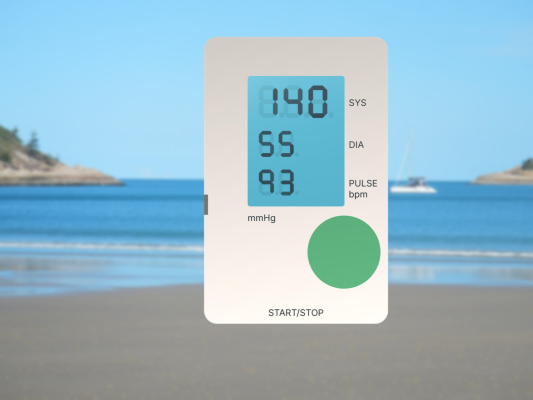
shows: 93 bpm
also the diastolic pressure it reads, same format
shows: 55 mmHg
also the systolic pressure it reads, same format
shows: 140 mmHg
